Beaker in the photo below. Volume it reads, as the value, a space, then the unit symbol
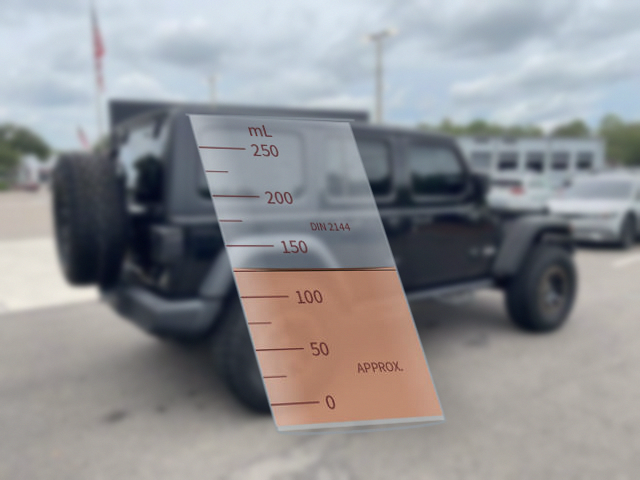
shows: 125 mL
